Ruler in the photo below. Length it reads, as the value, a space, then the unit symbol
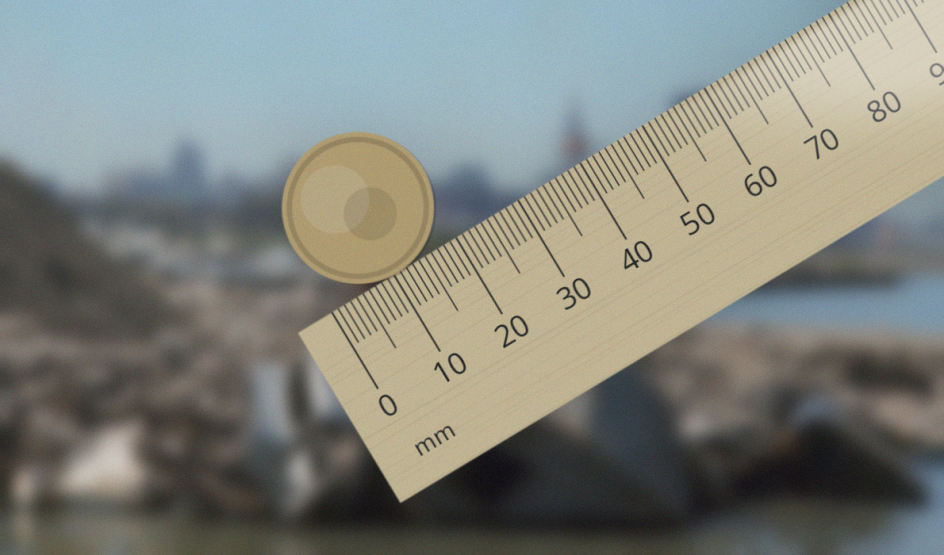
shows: 21 mm
